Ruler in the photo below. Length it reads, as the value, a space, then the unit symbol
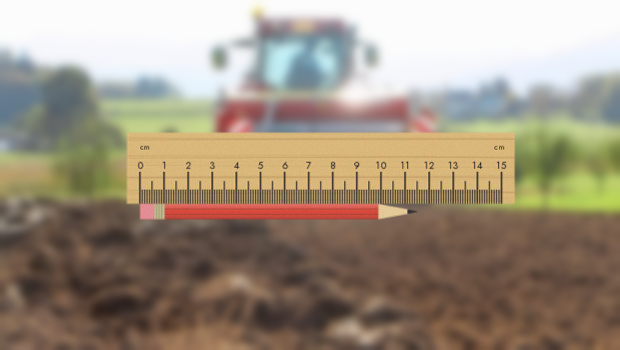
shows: 11.5 cm
